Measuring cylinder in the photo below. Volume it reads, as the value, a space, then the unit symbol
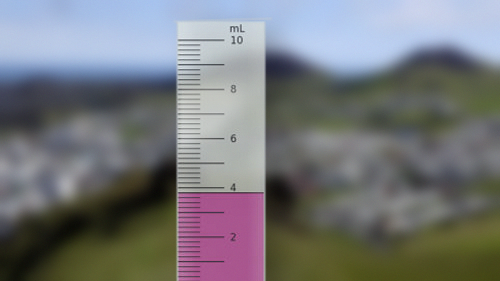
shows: 3.8 mL
